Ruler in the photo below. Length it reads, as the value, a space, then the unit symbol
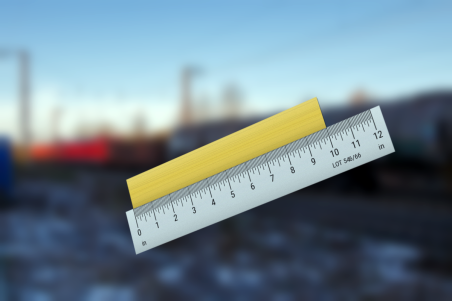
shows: 10 in
